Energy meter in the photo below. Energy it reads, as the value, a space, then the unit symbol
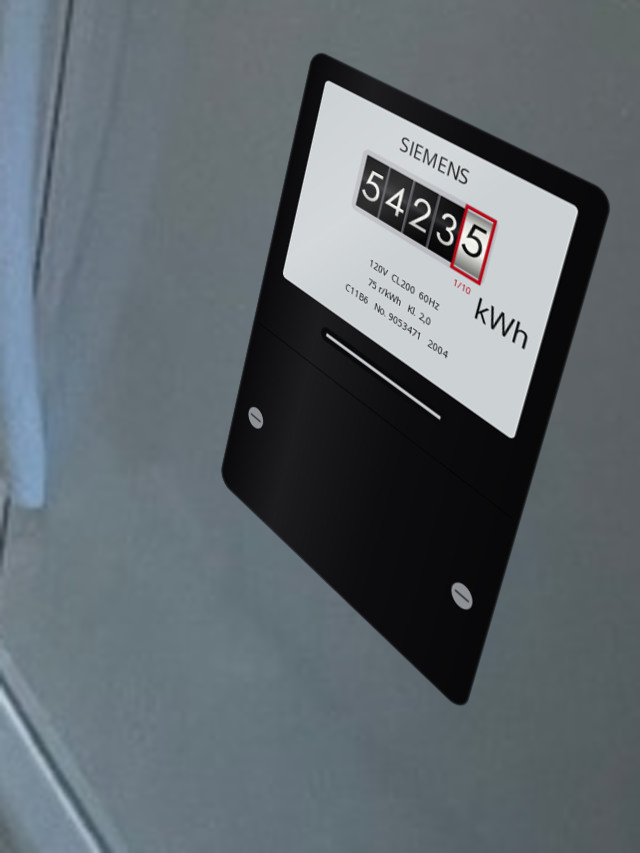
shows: 5423.5 kWh
